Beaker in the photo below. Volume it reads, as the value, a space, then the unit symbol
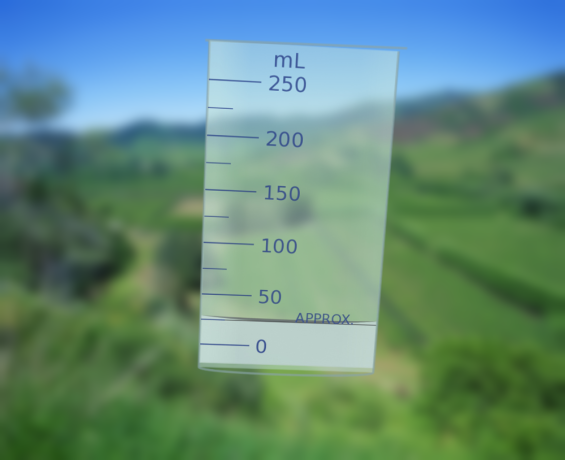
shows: 25 mL
